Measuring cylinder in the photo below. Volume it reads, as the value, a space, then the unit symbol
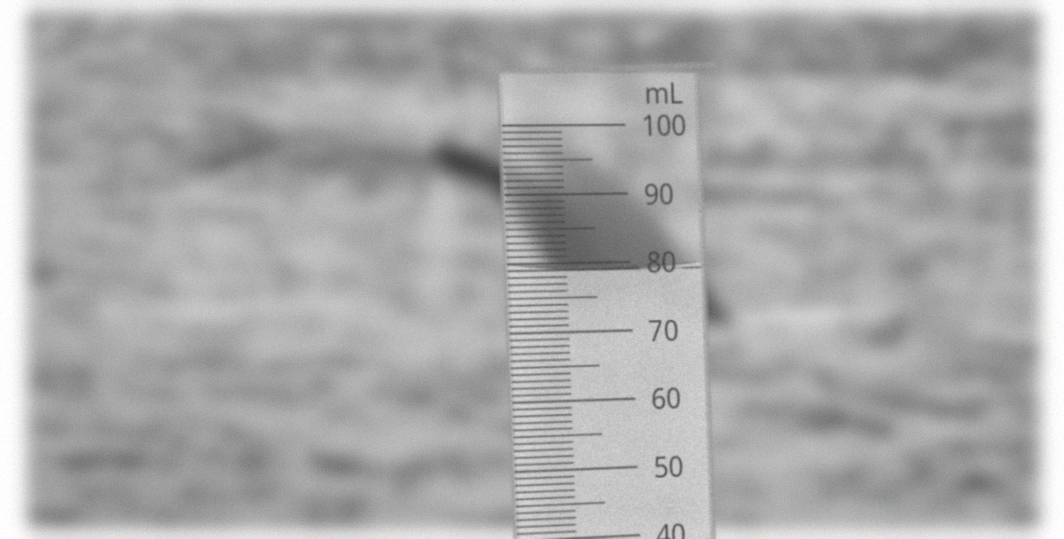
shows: 79 mL
